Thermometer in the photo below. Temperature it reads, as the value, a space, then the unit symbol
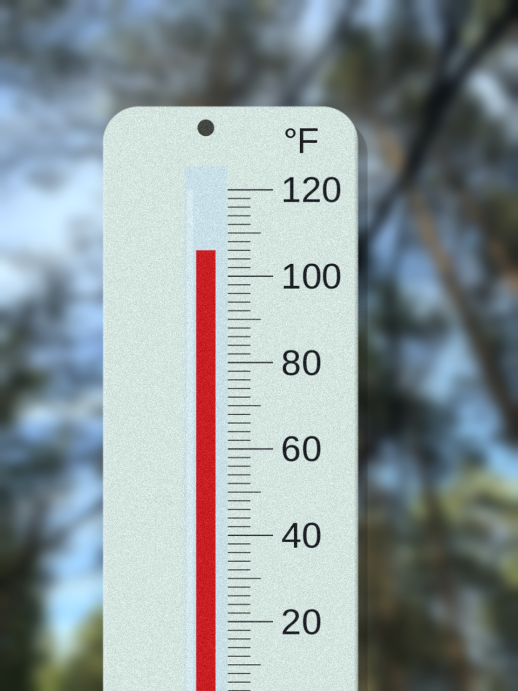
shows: 106 °F
